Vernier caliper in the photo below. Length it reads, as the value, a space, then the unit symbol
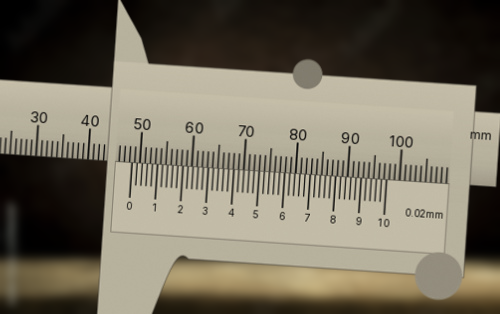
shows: 48.5 mm
